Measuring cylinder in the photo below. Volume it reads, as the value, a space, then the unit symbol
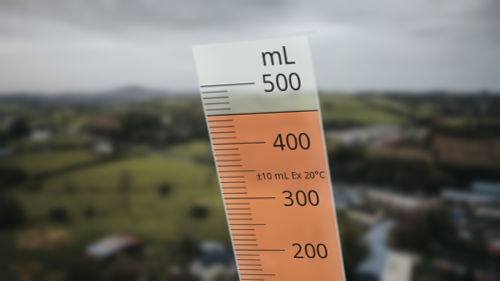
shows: 450 mL
